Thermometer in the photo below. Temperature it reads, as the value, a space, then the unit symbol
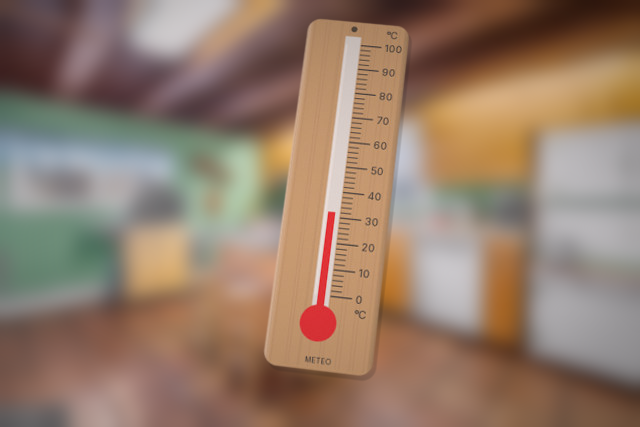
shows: 32 °C
